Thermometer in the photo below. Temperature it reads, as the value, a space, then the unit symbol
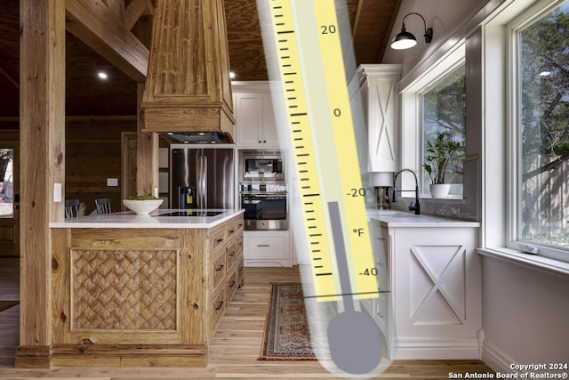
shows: -22 °F
